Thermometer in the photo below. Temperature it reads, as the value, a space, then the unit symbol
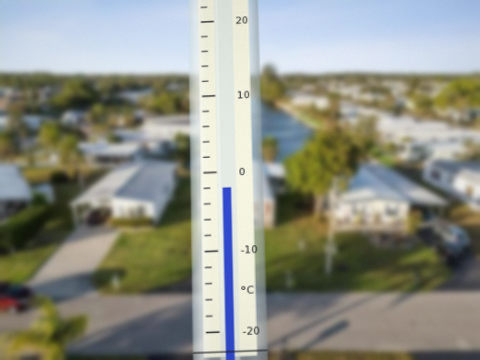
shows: -2 °C
